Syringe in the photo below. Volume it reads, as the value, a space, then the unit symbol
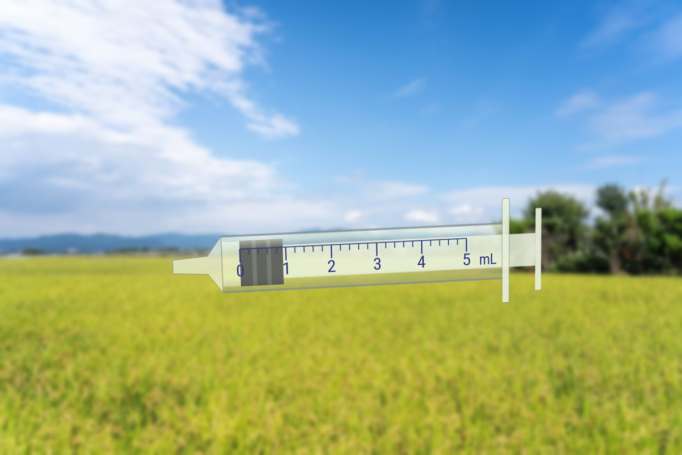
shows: 0 mL
